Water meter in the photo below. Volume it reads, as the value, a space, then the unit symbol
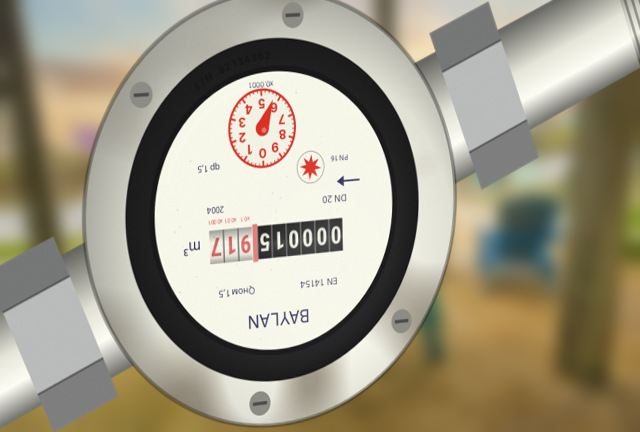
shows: 15.9175 m³
